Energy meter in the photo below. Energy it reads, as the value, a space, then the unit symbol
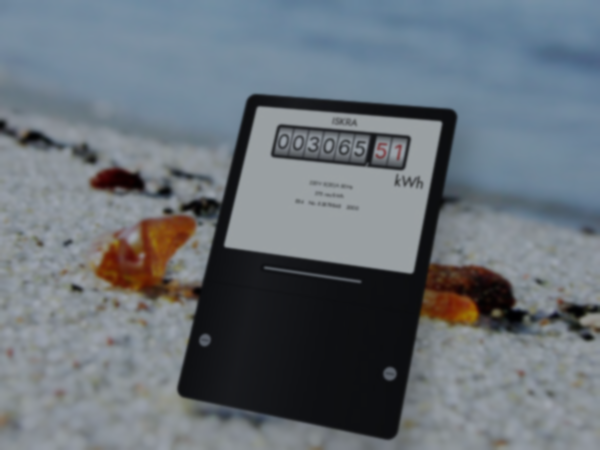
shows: 3065.51 kWh
